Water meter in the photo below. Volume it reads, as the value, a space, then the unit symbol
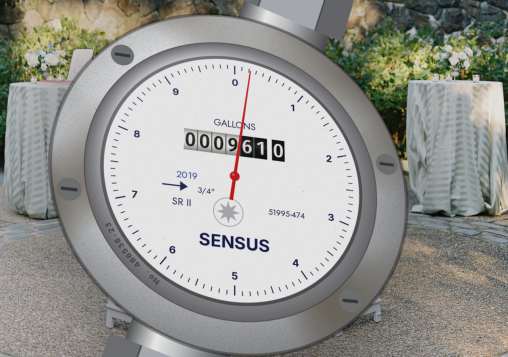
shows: 9610.2 gal
